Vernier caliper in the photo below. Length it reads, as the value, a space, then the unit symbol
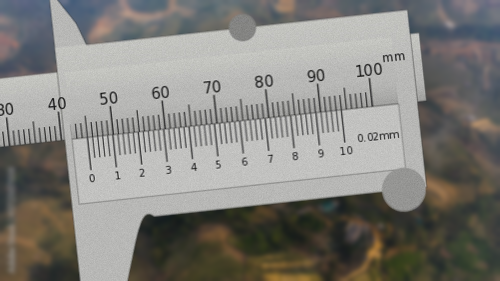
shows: 45.0 mm
